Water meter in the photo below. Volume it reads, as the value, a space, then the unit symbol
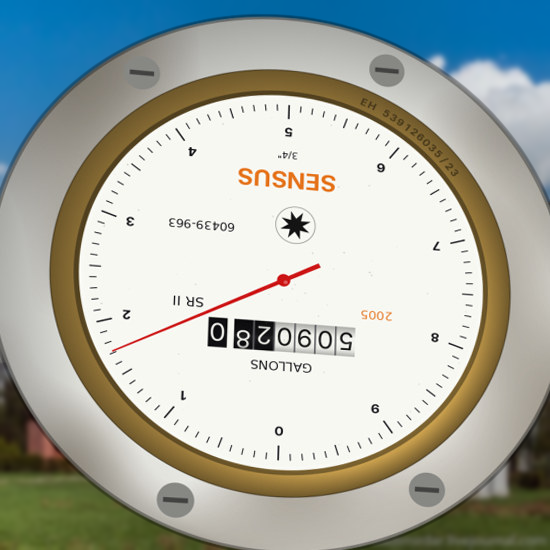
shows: 5090281.7 gal
